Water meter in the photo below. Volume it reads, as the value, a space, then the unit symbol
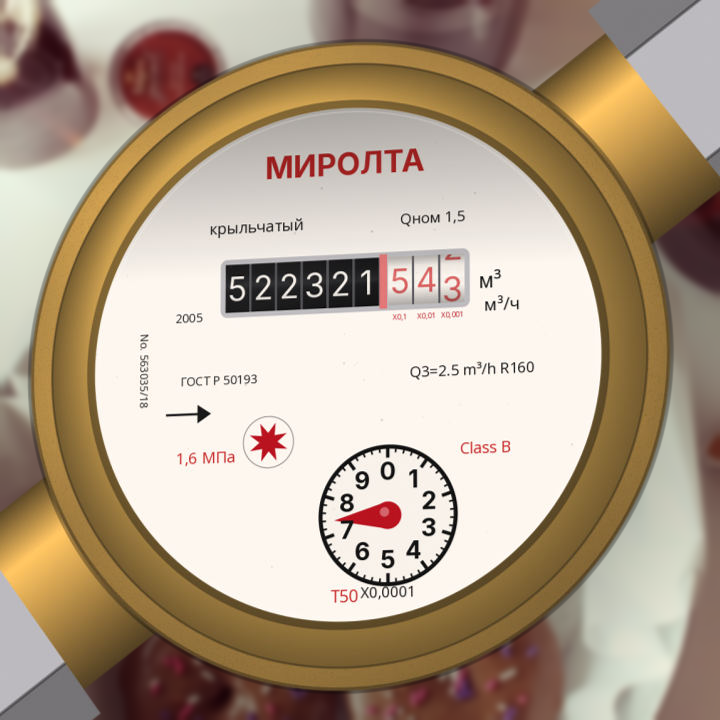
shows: 522321.5427 m³
